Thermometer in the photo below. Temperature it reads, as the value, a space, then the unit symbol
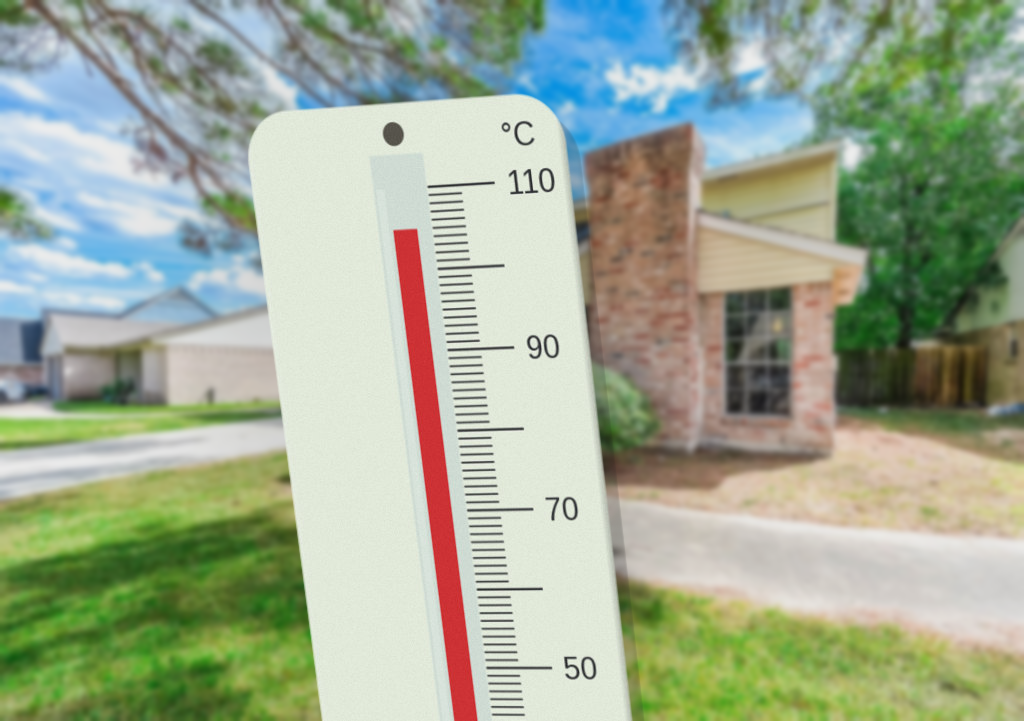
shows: 105 °C
